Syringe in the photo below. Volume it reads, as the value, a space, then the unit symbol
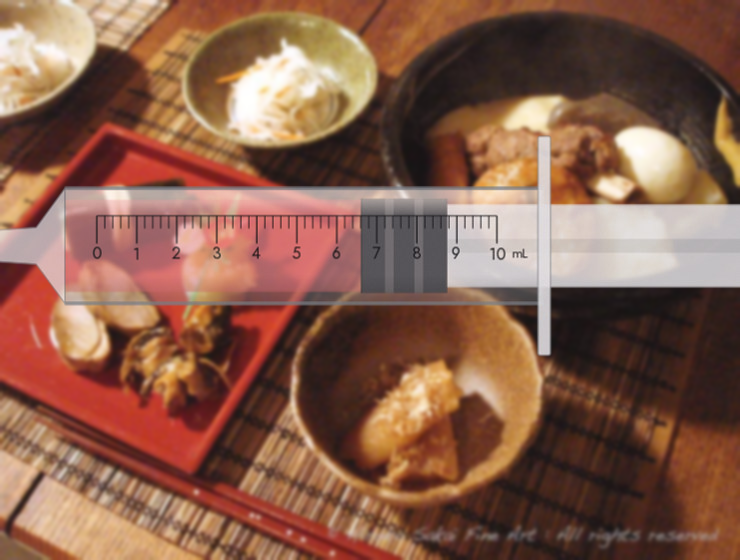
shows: 6.6 mL
